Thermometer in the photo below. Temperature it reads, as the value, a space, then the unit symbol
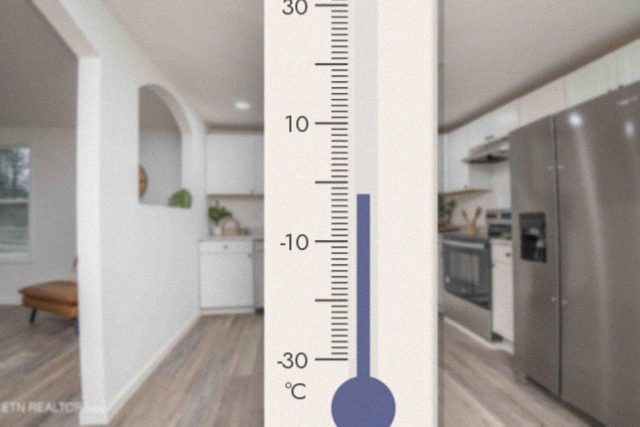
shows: -2 °C
